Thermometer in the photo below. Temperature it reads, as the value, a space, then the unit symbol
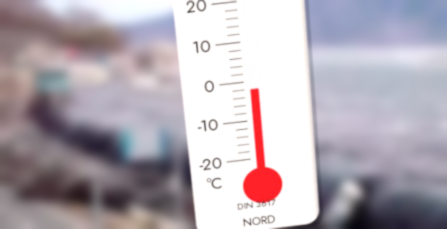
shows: -2 °C
